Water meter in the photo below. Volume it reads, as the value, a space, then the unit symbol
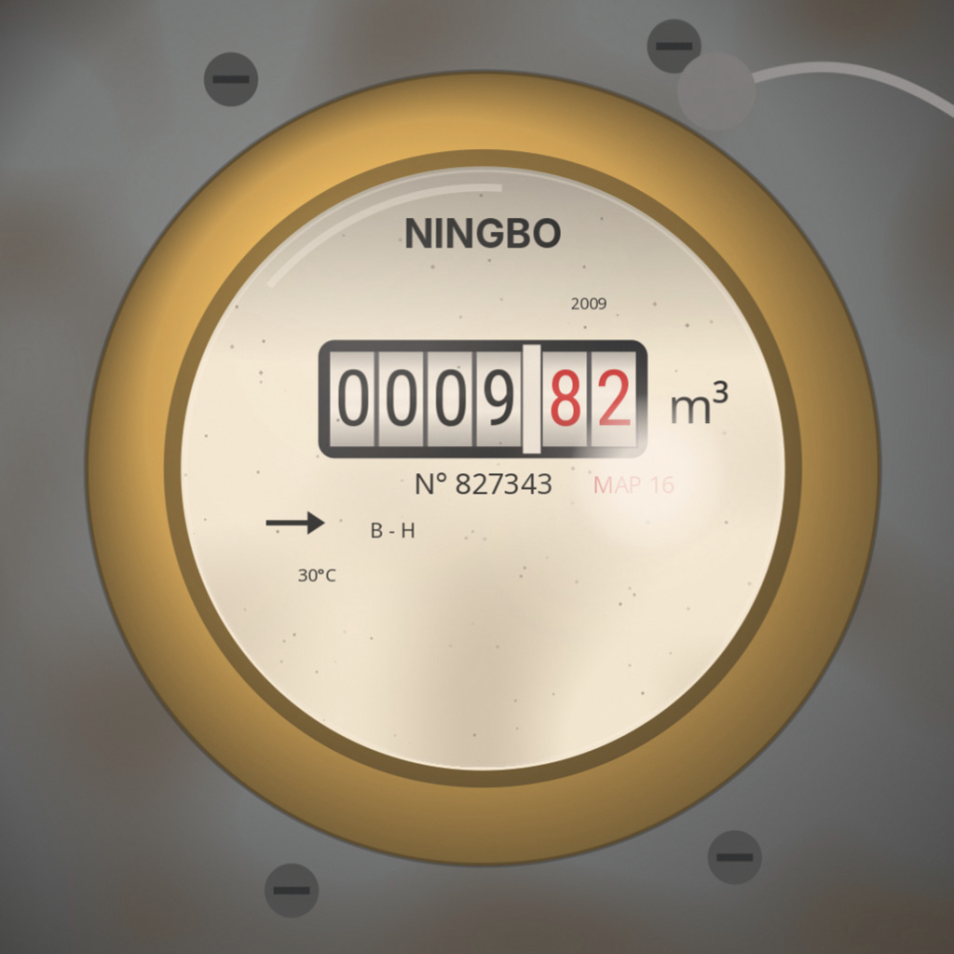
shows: 9.82 m³
